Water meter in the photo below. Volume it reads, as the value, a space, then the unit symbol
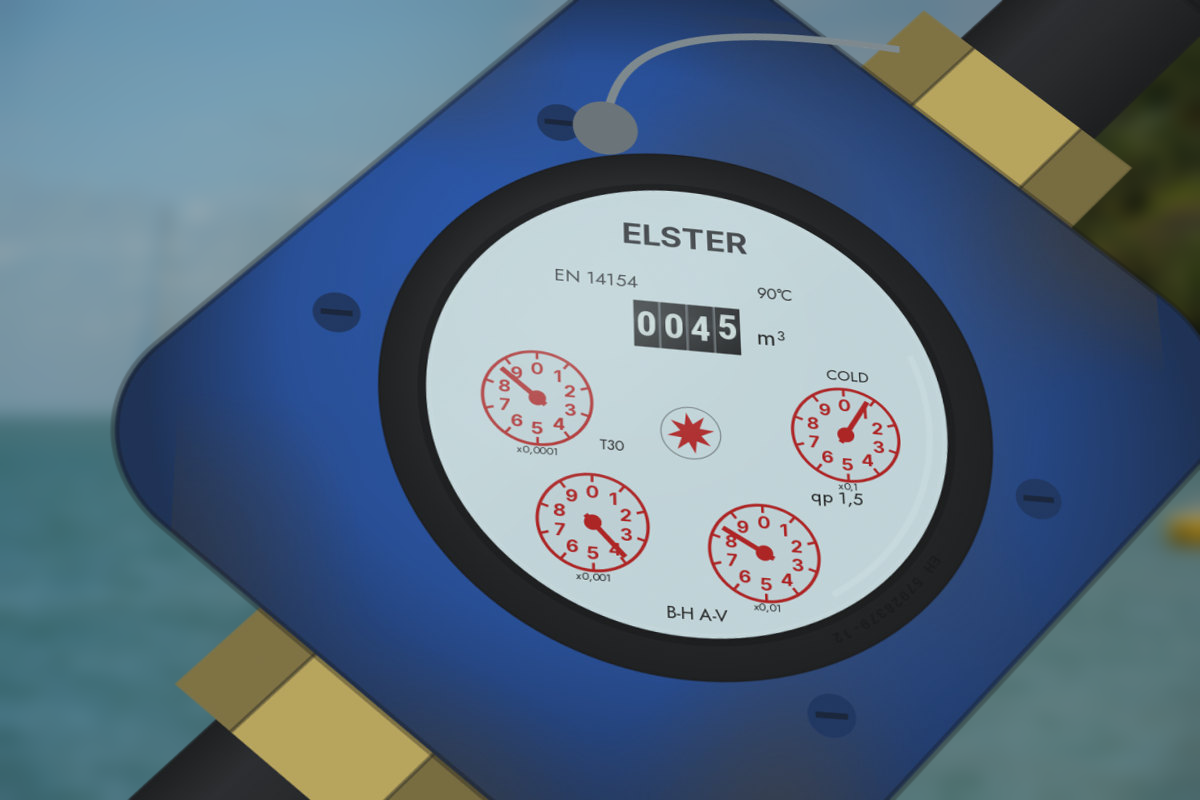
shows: 45.0838 m³
